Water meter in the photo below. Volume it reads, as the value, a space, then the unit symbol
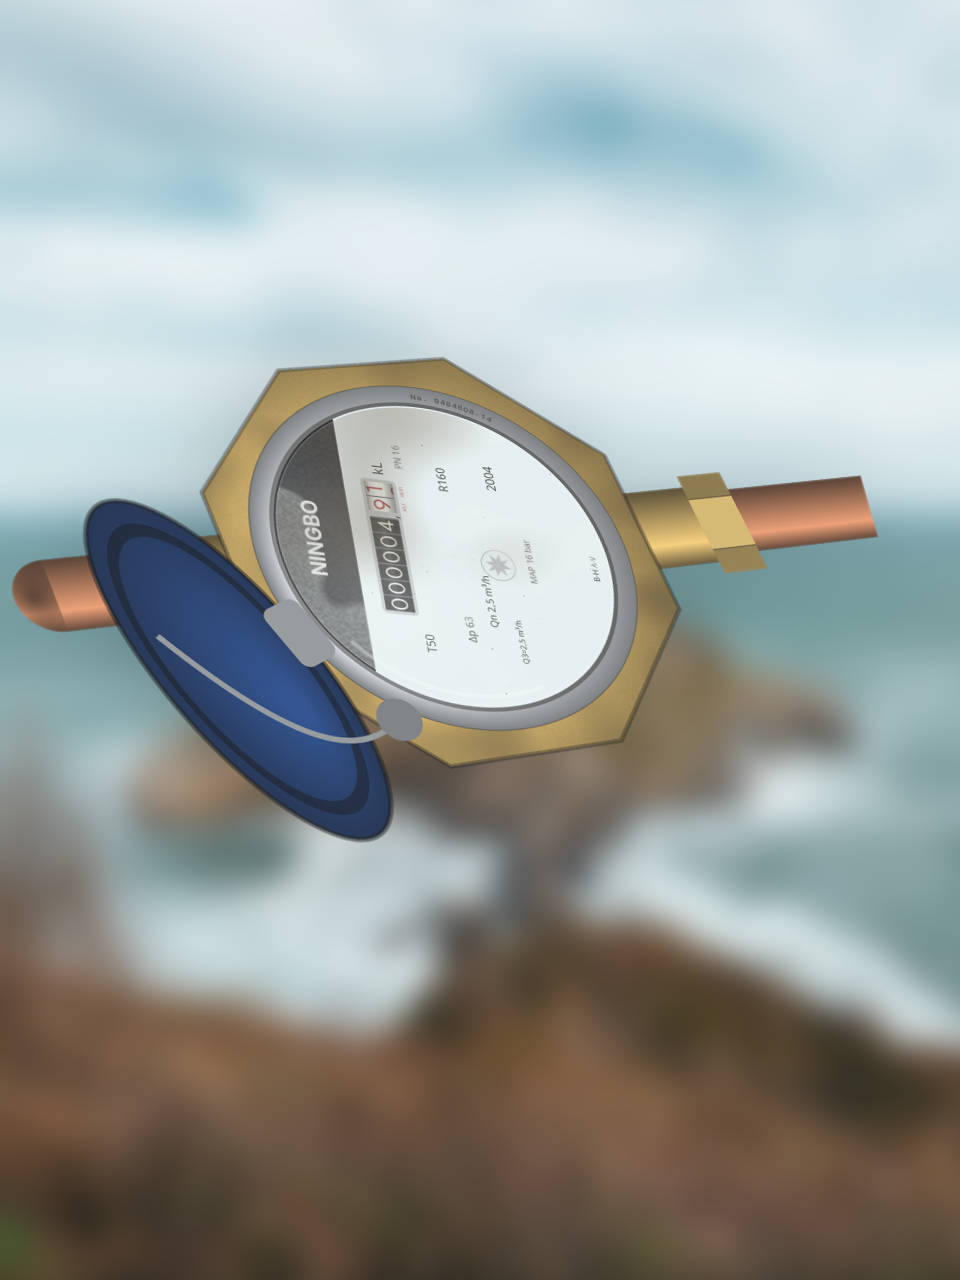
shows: 4.91 kL
